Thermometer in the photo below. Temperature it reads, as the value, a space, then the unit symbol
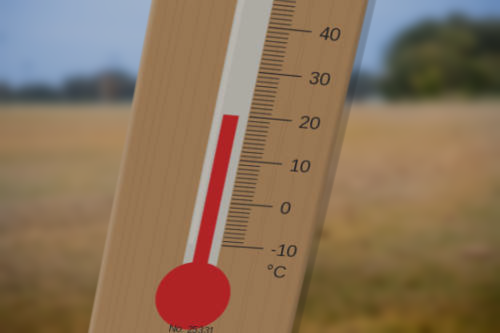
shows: 20 °C
